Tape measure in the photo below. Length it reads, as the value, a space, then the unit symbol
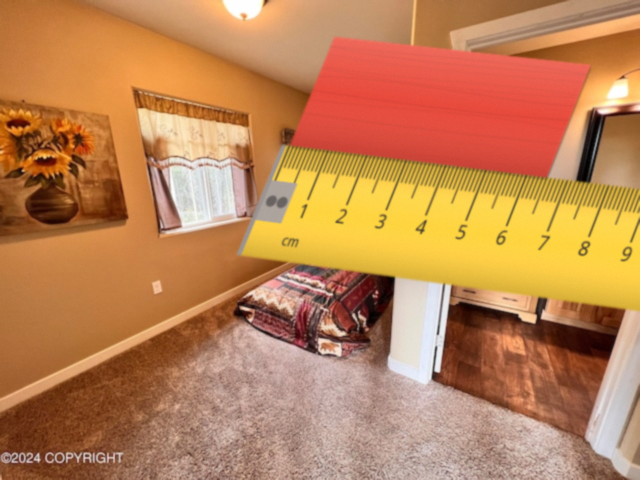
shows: 6.5 cm
